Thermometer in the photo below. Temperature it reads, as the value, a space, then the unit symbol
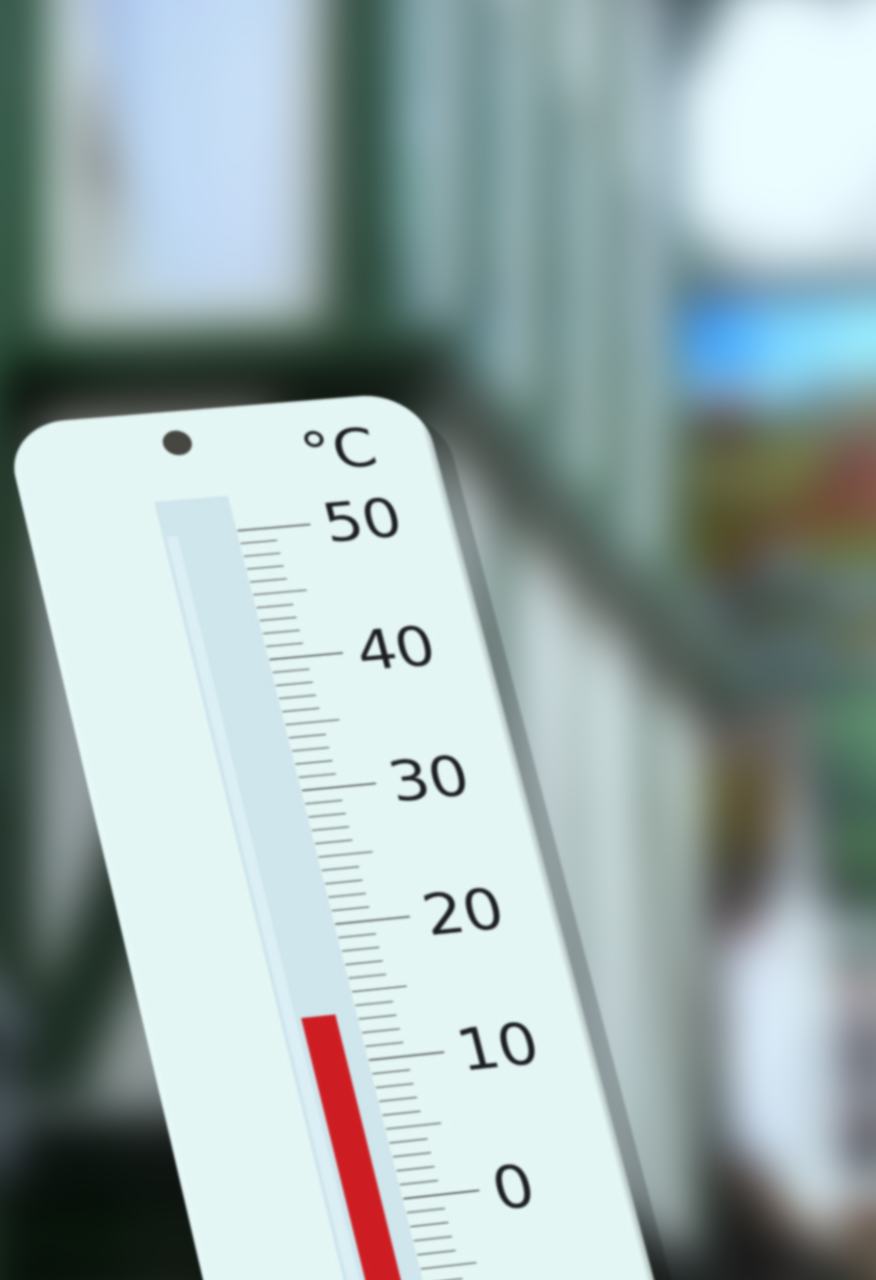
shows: 13.5 °C
